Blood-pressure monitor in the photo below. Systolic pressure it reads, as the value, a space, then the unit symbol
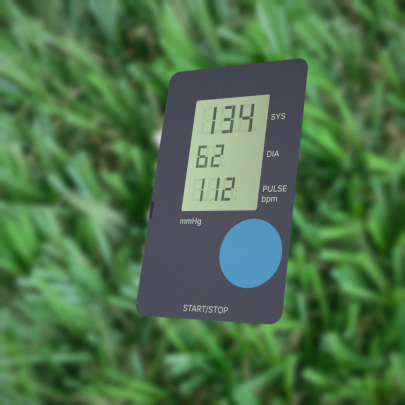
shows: 134 mmHg
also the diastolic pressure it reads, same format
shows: 62 mmHg
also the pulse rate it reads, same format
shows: 112 bpm
